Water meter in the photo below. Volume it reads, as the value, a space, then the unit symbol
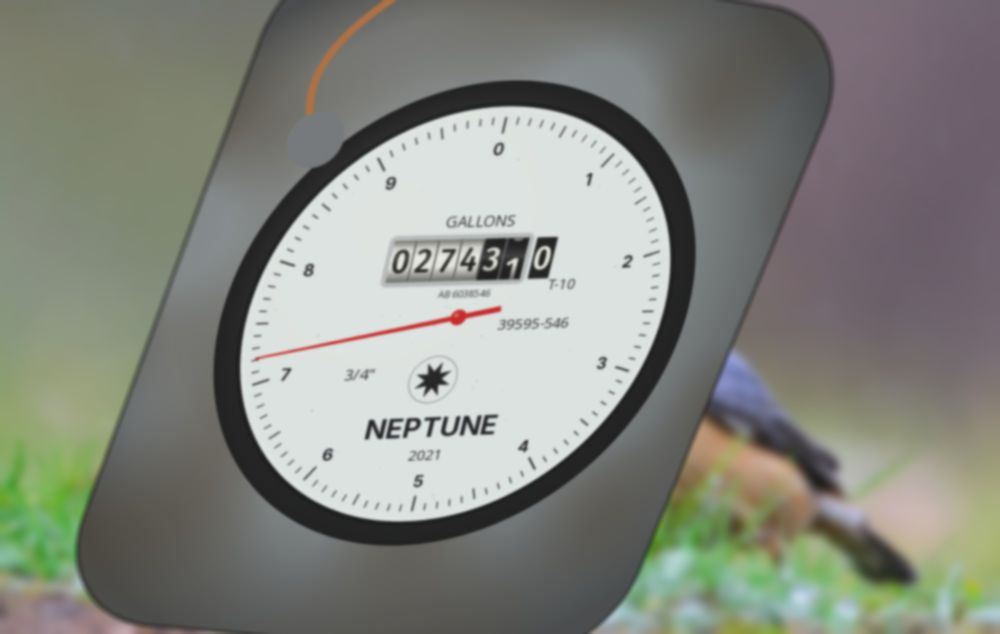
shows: 274307.2 gal
